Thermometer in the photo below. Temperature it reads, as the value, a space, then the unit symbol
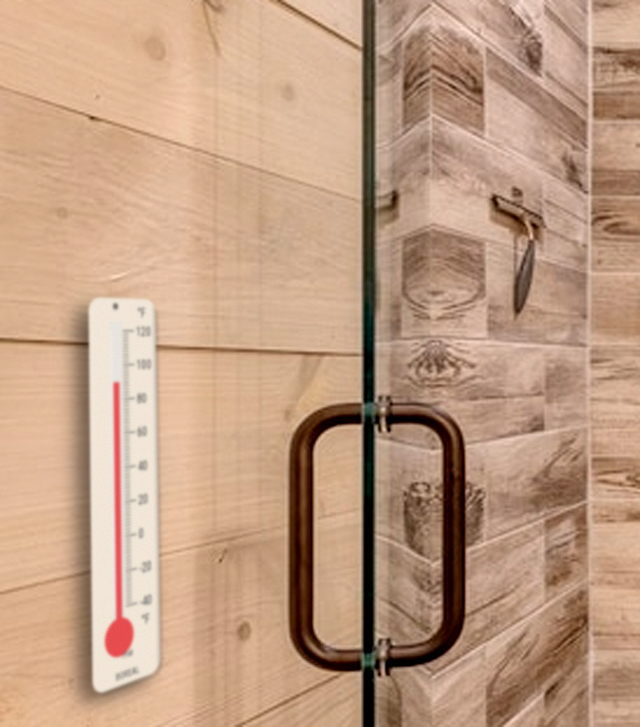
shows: 90 °F
